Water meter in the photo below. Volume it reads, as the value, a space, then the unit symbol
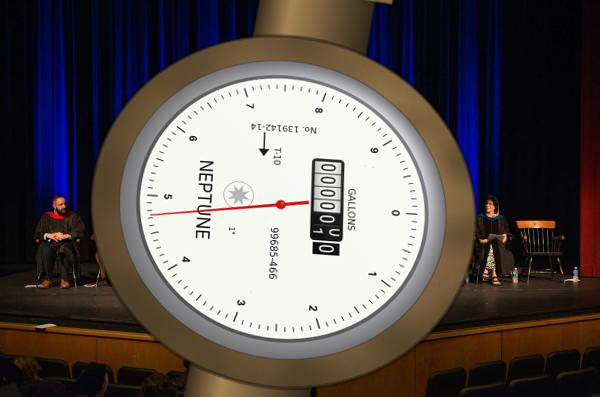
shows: 4.7 gal
